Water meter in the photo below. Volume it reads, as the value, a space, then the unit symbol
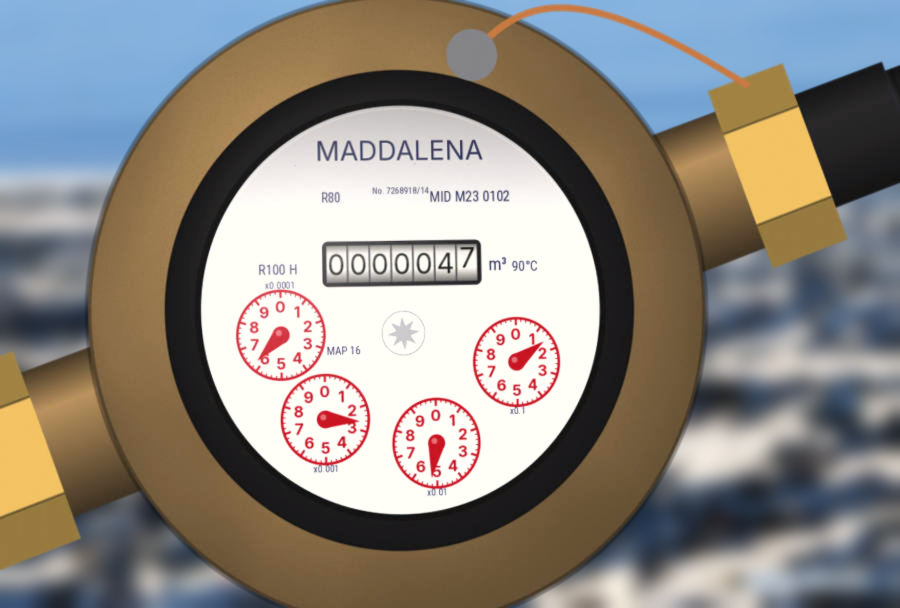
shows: 47.1526 m³
